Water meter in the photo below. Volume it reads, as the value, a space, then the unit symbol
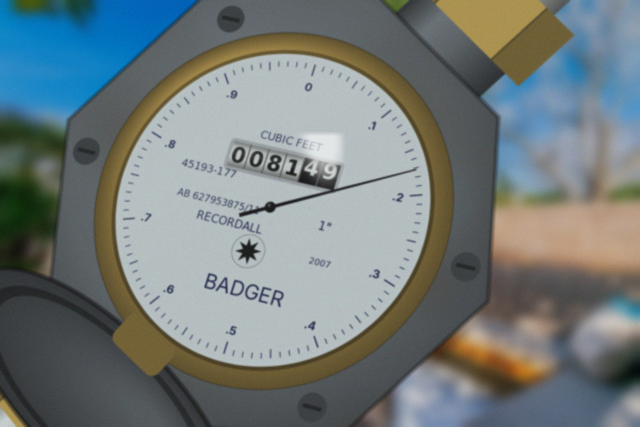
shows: 8149.17 ft³
